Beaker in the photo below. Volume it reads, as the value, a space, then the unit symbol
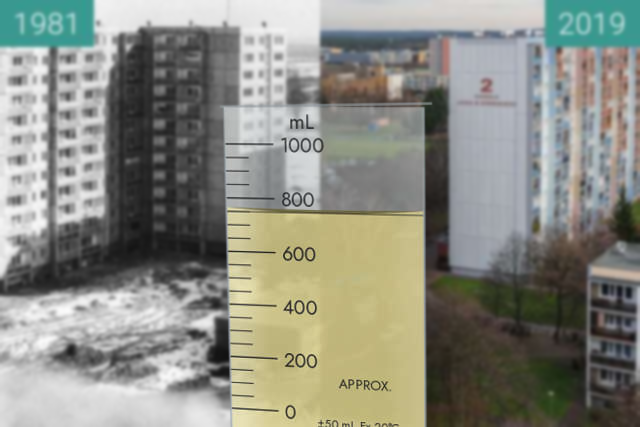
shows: 750 mL
